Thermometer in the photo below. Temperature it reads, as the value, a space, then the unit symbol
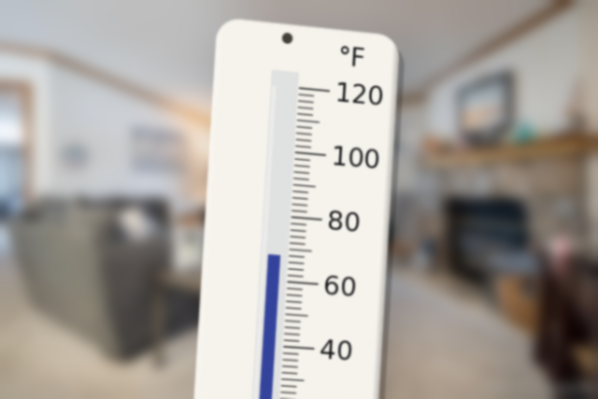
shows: 68 °F
